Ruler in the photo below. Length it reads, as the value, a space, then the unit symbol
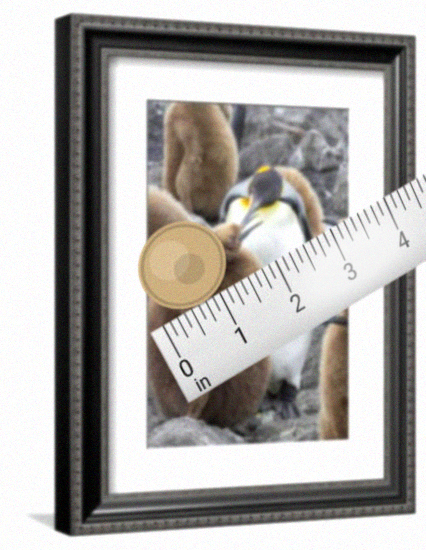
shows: 1.375 in
